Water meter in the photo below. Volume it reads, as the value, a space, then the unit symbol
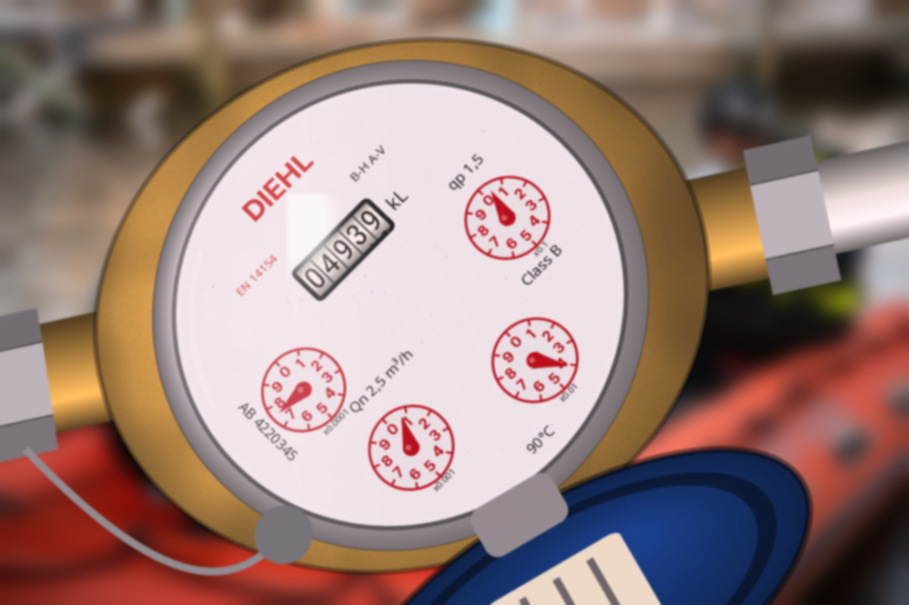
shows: 4939.0407 kL
